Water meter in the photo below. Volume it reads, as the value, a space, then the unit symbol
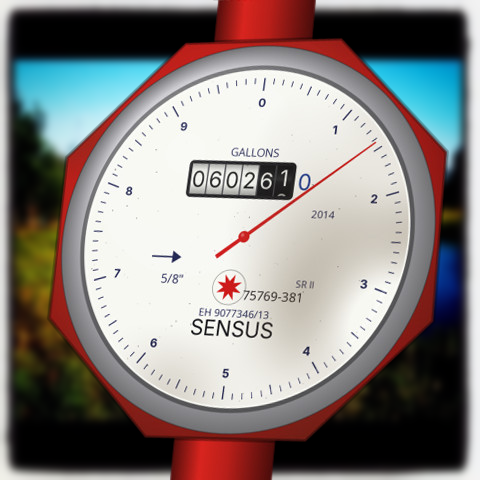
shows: 602611.4 gal
